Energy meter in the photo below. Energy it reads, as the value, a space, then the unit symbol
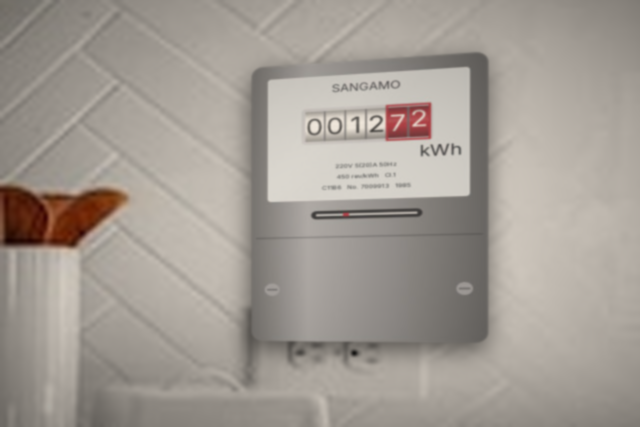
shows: 12.72 kWh
